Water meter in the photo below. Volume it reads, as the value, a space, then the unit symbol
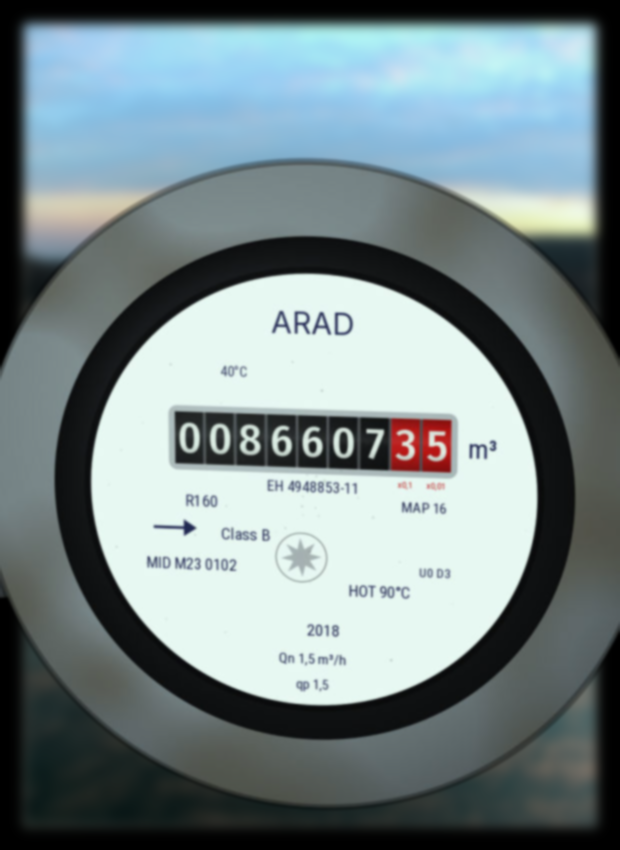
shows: 86607.35 m³
